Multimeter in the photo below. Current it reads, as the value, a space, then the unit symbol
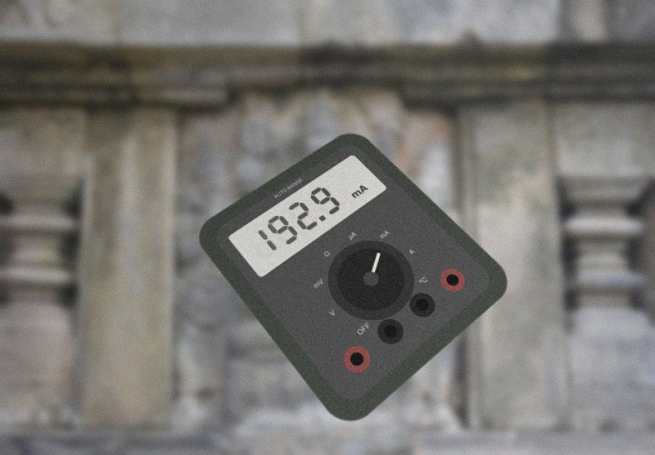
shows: 192.9 mA
